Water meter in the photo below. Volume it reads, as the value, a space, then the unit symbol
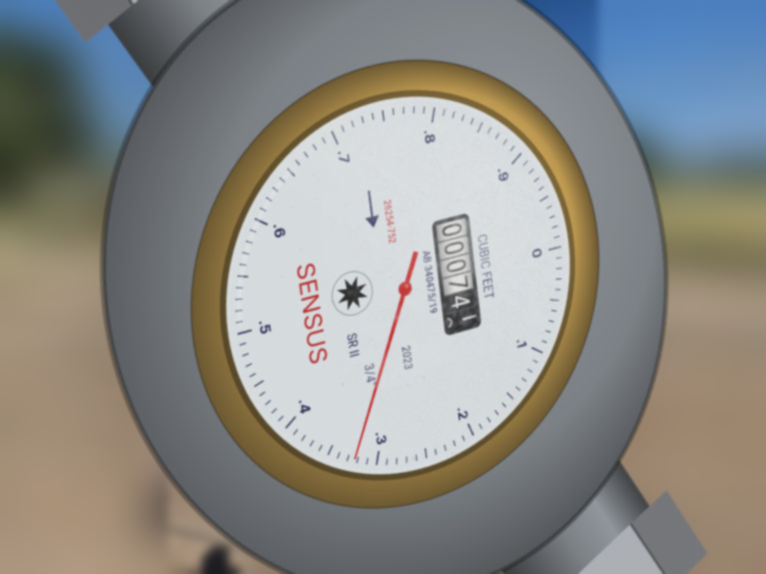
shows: 741.32 ft³
